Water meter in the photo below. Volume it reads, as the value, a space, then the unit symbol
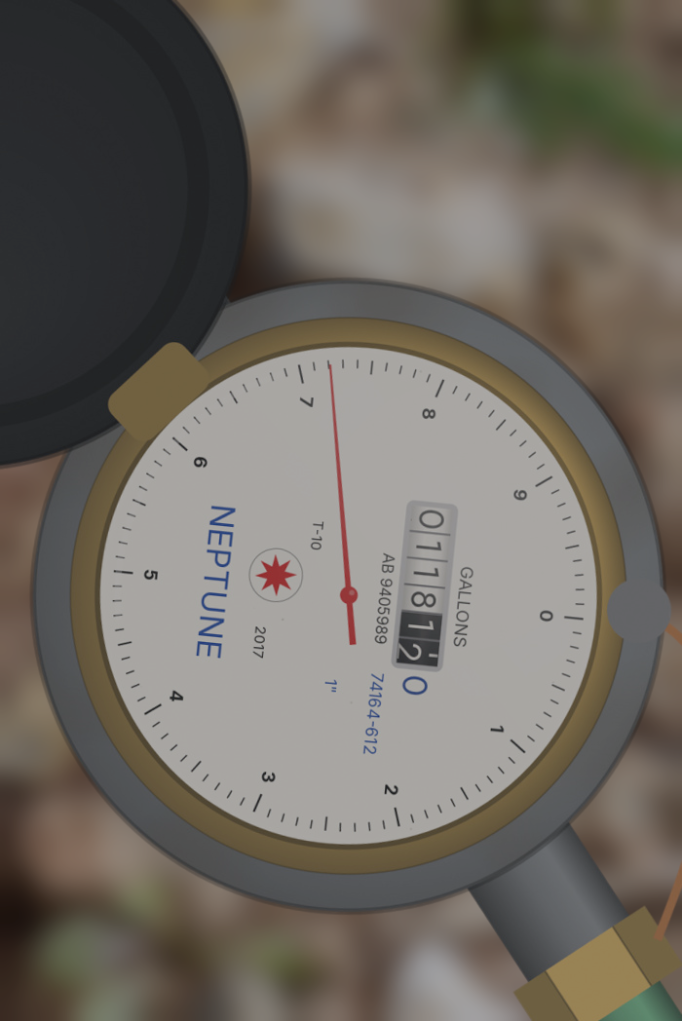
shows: 118117.2 gal
